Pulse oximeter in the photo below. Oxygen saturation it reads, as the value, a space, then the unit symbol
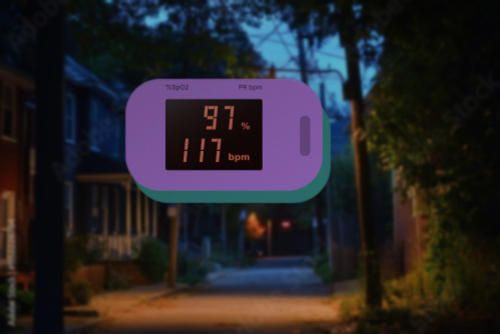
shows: 97 %
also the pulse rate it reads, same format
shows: 117 bpm
